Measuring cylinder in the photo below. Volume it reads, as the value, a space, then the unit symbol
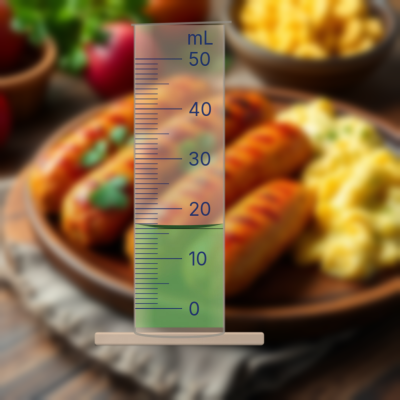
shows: 16 mL
